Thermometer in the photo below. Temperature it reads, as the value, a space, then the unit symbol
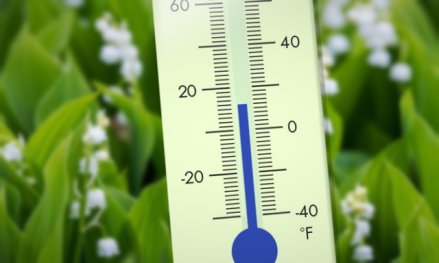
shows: 12 °F
